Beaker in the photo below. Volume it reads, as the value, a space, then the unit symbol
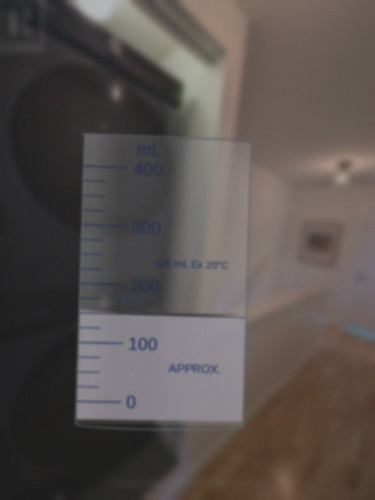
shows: 150 mL
